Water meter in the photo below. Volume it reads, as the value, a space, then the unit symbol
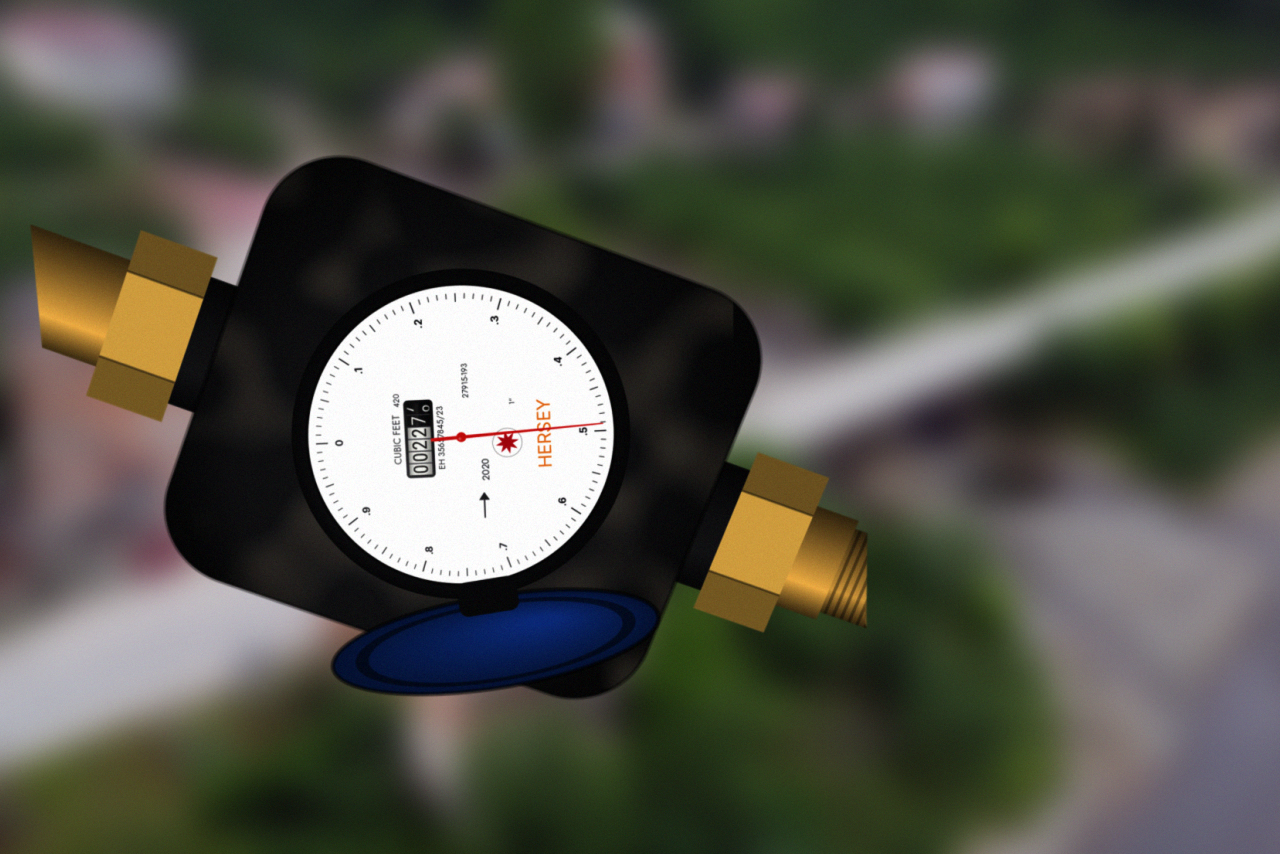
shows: 2277.49 ft³
